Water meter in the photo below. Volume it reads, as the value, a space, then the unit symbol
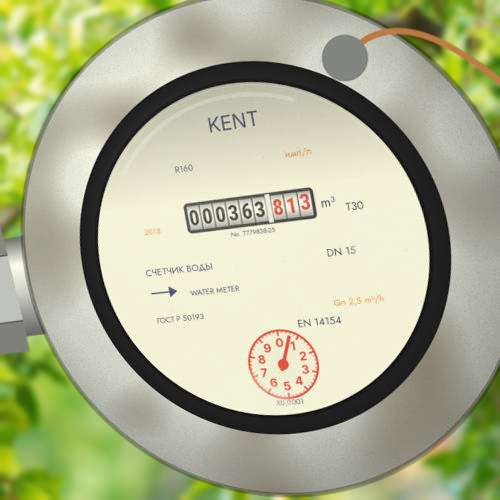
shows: 363.8130 m³
